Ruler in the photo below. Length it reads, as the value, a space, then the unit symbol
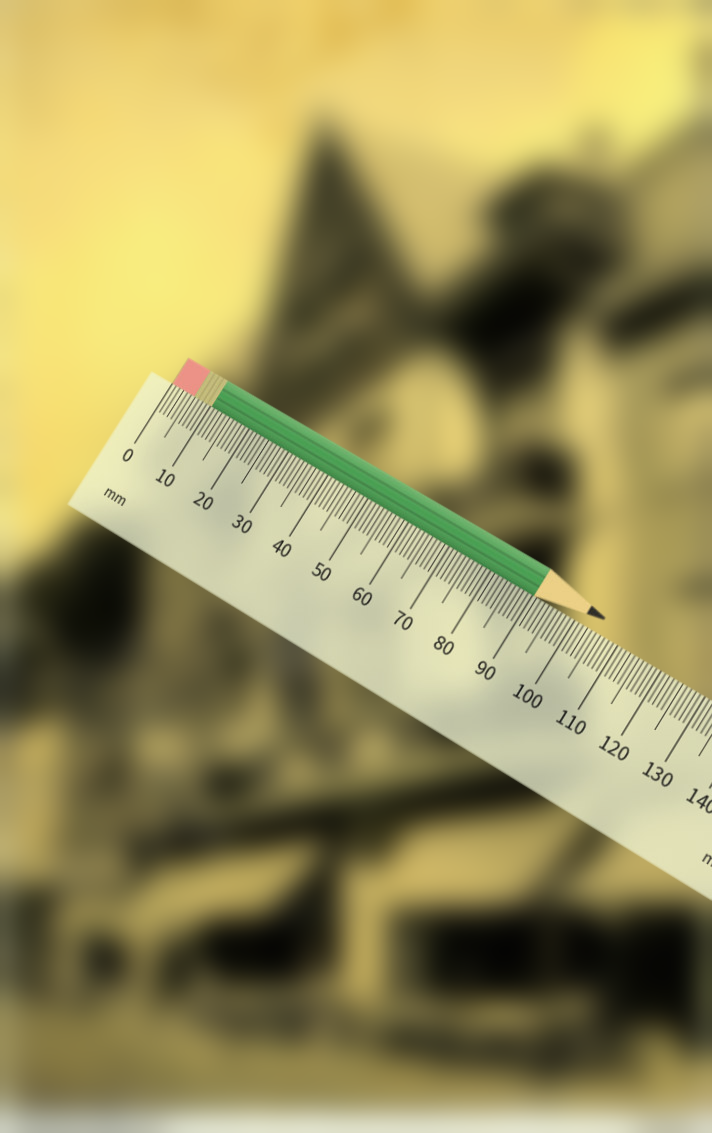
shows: 105 mm
